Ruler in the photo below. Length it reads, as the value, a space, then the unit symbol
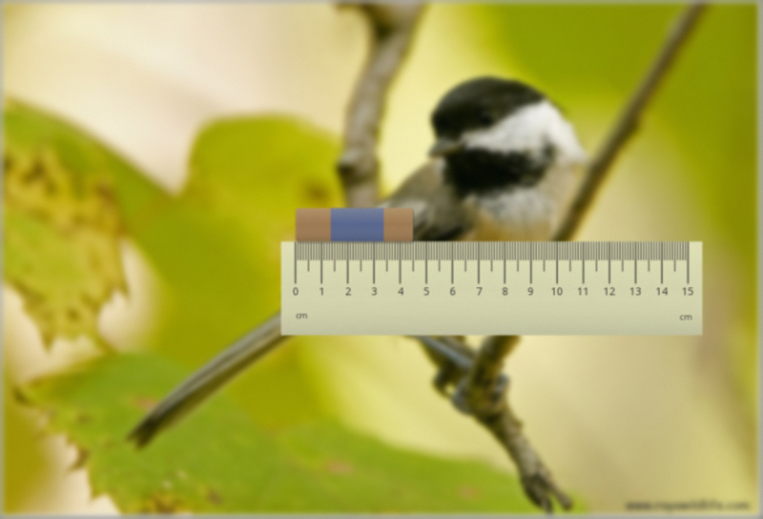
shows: 4.5 cm
